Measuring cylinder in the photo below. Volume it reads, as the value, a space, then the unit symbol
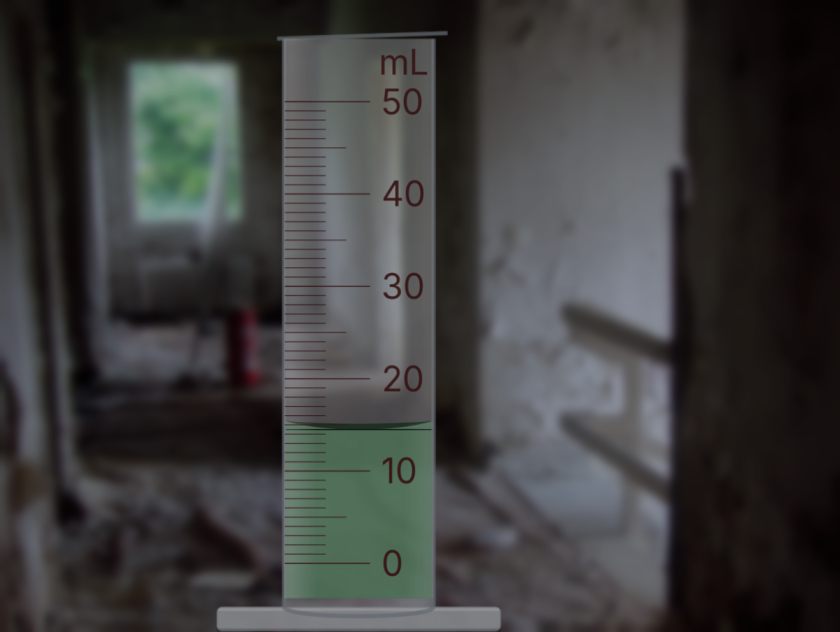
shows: 14.5 mL
